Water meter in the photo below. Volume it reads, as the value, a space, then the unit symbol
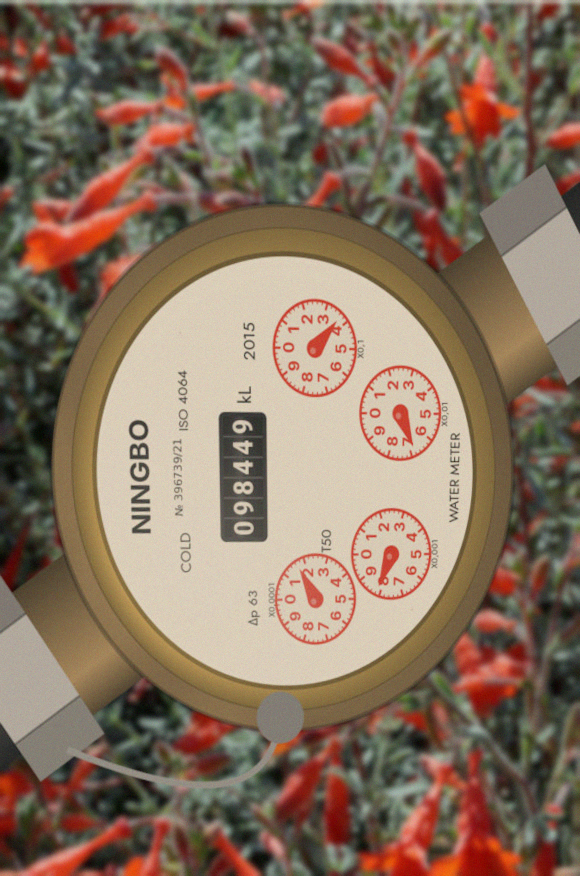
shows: 98449.3681 kL
